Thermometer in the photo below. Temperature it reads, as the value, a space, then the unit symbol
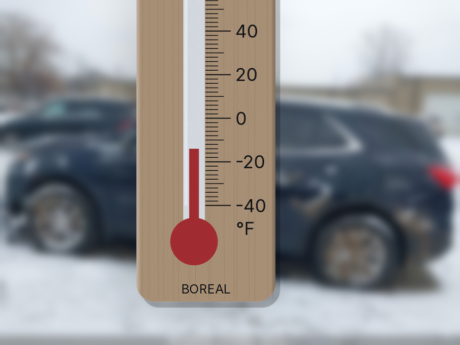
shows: -14 °F
